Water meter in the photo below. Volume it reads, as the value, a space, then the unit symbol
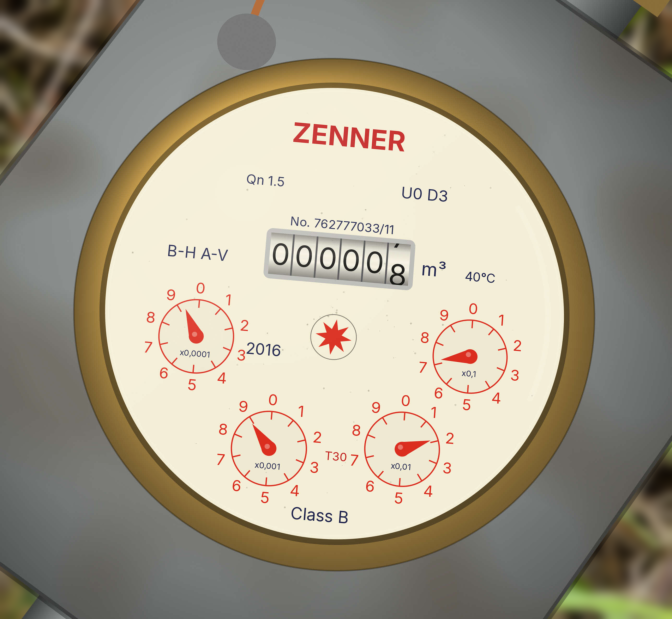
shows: 7.7189 m³
